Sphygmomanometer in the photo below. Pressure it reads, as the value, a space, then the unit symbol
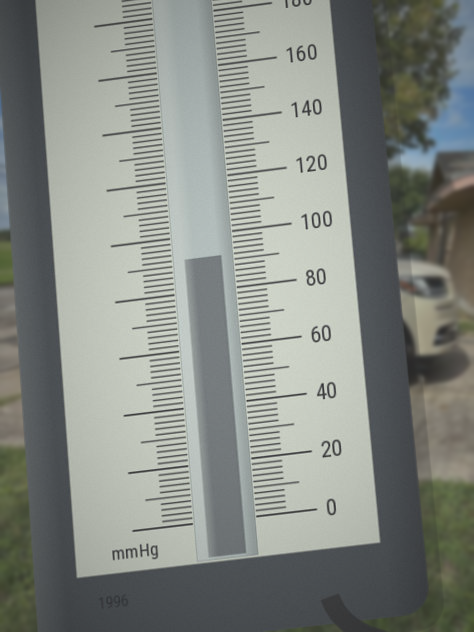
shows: 92 mmHg
